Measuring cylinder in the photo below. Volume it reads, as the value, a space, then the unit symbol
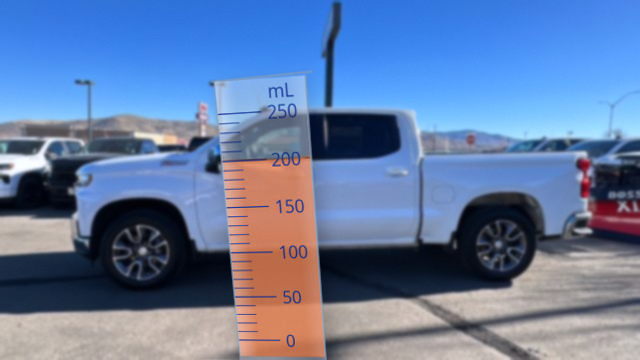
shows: 200 mL
